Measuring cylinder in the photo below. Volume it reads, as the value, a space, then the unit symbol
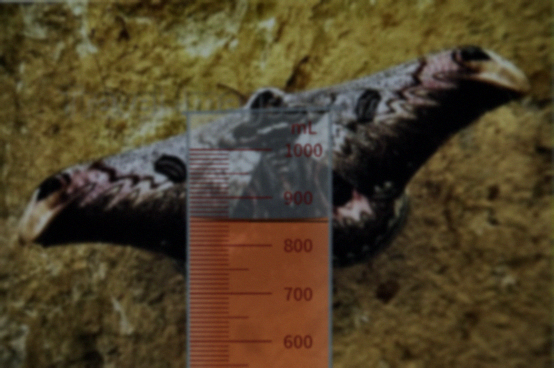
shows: 850 mL
